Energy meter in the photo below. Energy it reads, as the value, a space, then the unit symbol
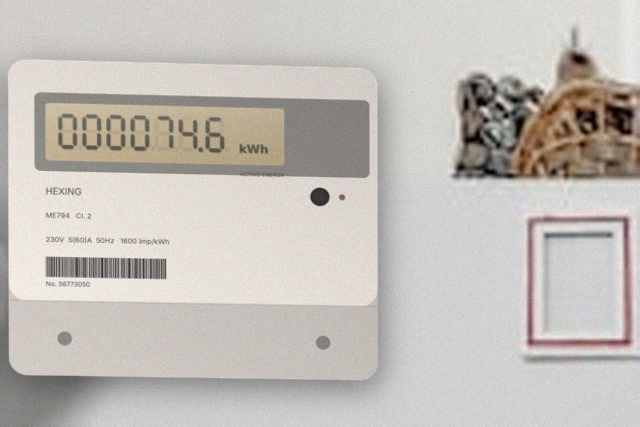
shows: 74.6 kWh
